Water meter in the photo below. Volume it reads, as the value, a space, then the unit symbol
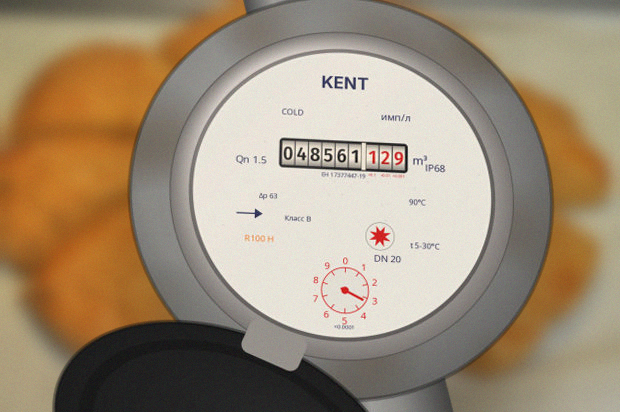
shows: 48561.1293 m³
